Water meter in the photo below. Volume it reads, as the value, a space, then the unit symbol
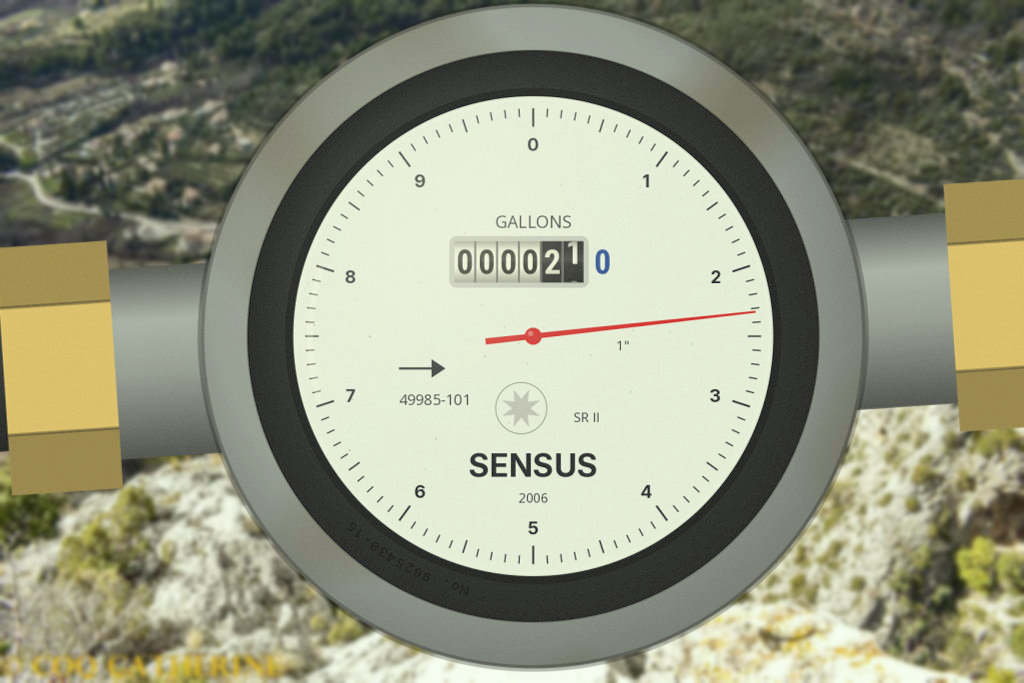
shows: 212.3 gal
